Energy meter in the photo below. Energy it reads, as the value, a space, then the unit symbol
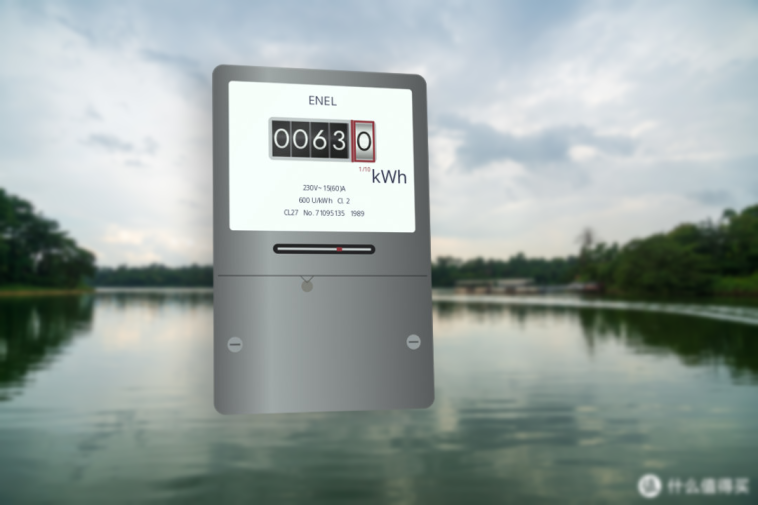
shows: 63.0 kWh
